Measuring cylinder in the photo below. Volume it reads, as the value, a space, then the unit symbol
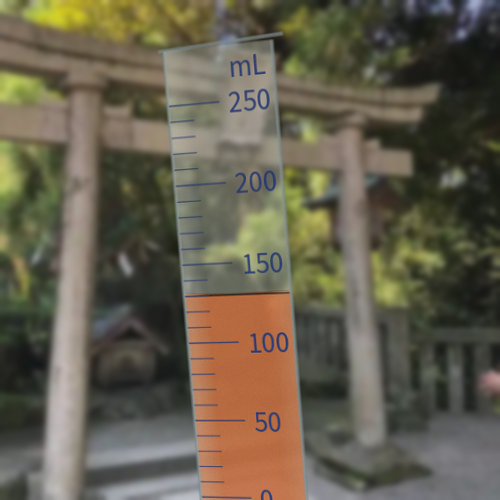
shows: 130 mL
